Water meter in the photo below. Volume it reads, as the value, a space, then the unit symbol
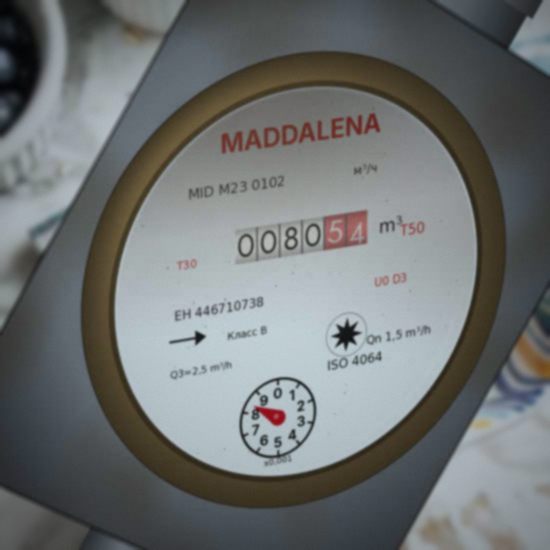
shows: 80.538 m³
